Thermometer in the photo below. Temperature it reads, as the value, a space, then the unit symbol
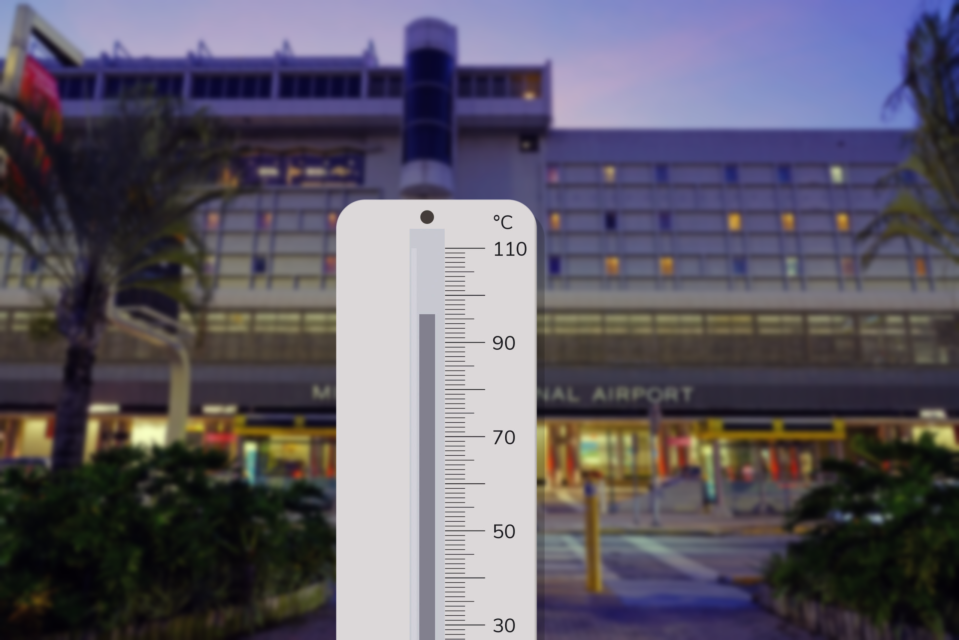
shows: 96 °C
